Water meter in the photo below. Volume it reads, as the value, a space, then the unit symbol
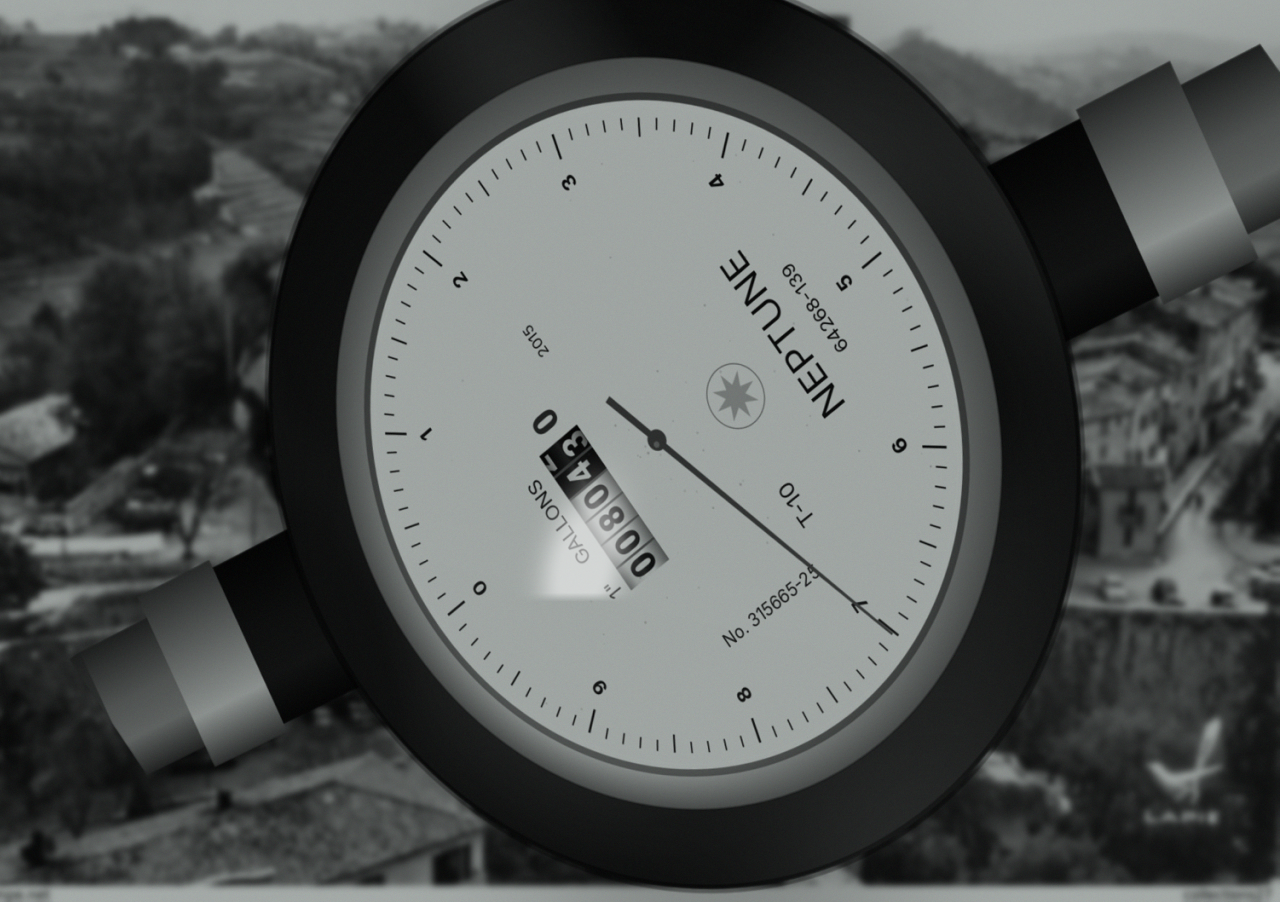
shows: 80427.0 gal
